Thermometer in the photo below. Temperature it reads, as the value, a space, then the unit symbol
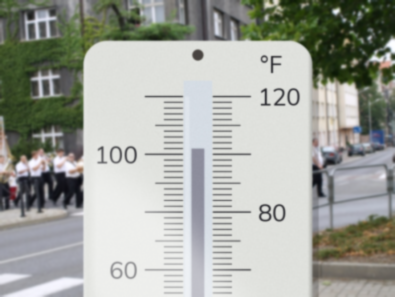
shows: 102 °F
